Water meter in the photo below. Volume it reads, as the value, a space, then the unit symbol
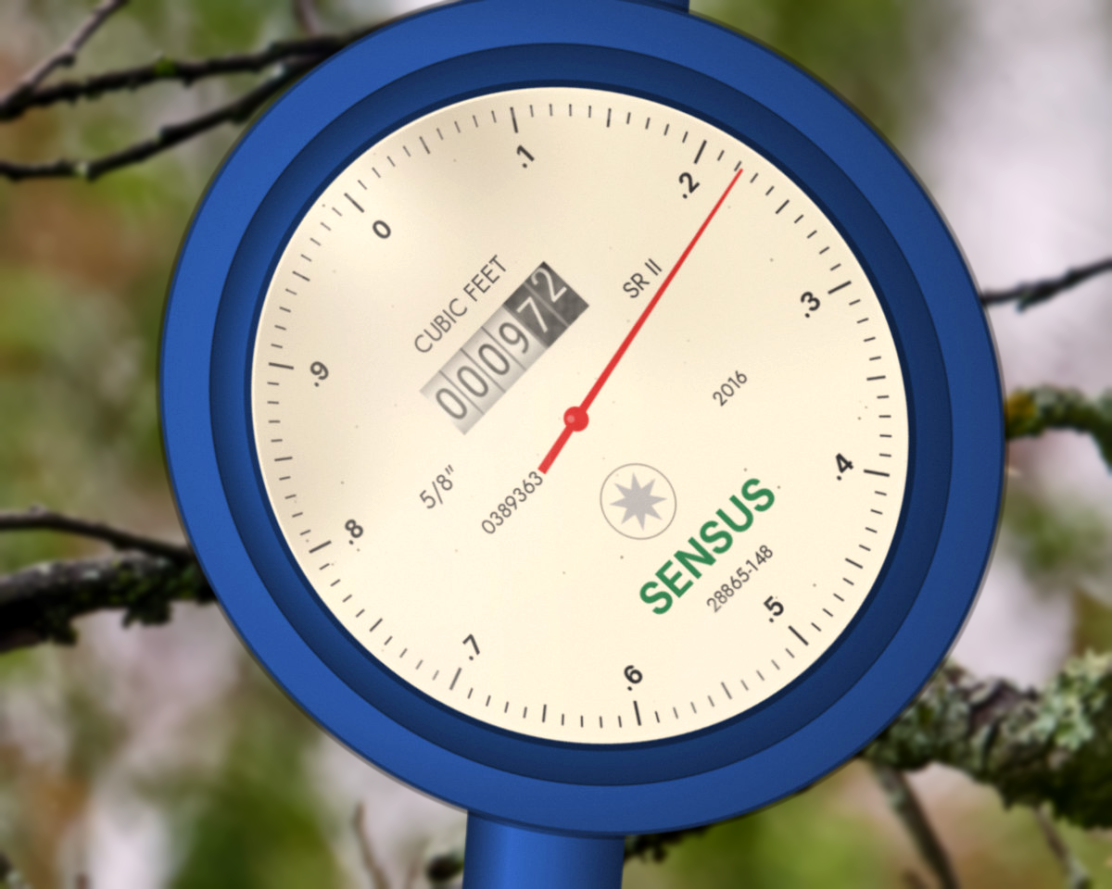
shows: 972.22 ft³
